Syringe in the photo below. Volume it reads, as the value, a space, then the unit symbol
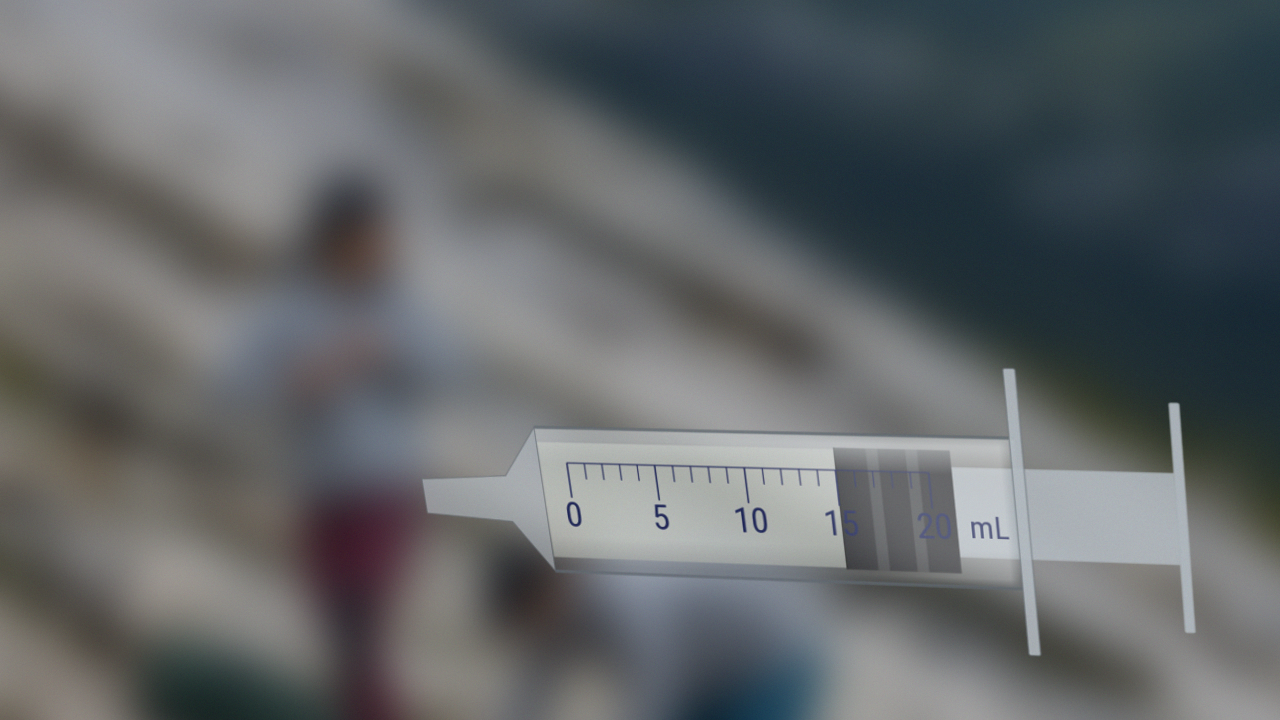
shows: 15 mL
